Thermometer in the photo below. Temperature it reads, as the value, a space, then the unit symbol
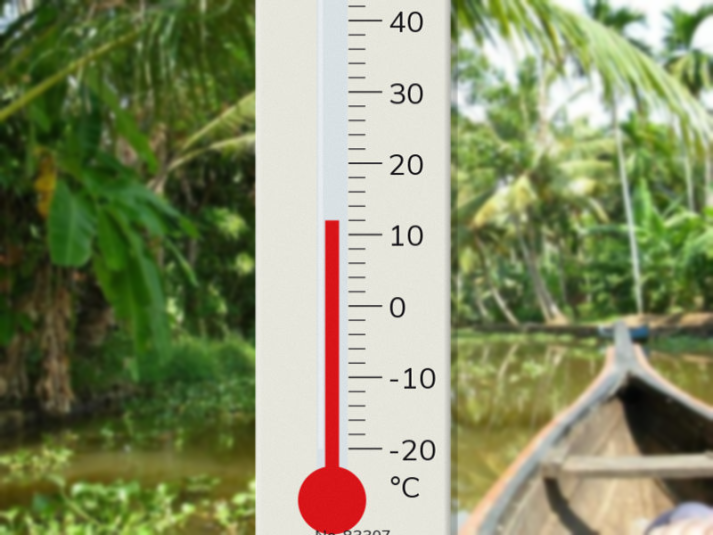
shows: 12 °C
